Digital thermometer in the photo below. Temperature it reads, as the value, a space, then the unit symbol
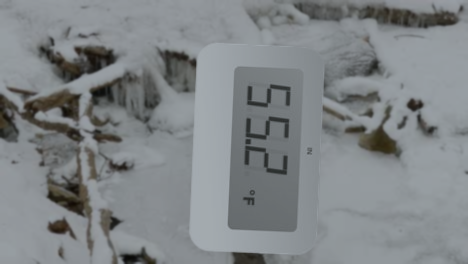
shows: 55.2 °F
